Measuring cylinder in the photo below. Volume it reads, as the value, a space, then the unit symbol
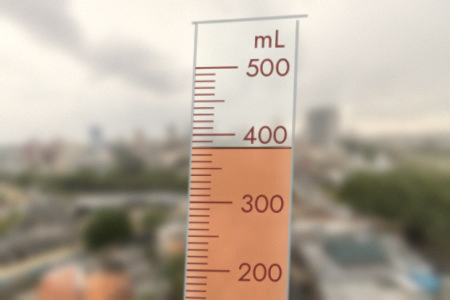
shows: 380 mL
